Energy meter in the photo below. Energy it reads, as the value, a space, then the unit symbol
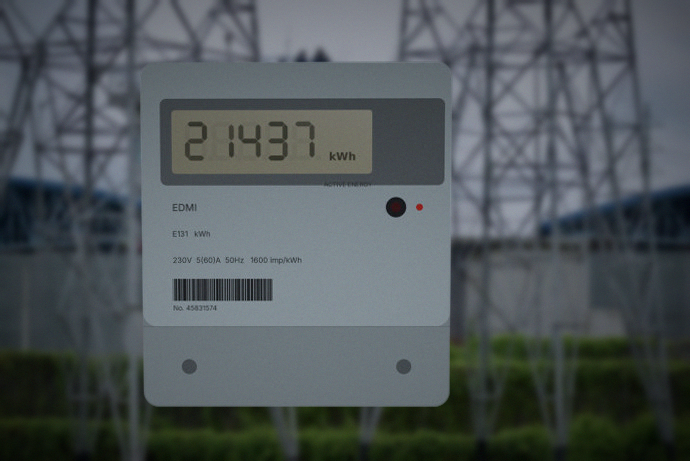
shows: 21437 kWh
